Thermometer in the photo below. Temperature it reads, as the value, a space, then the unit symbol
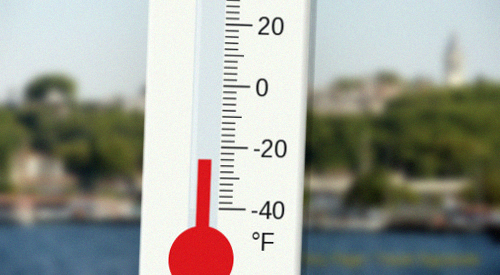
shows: -24 °F
